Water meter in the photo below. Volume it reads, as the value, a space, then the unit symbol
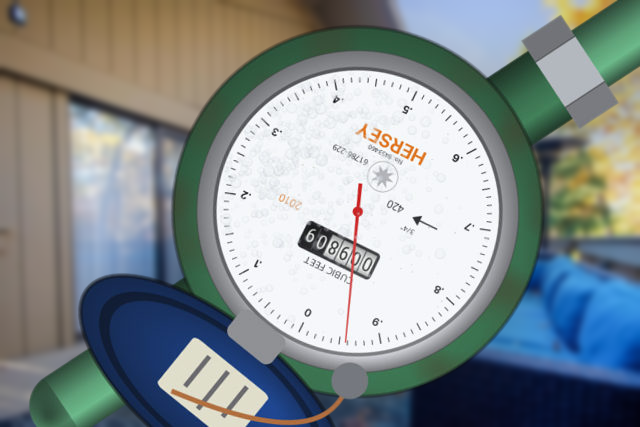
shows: 9808.94 ft³
